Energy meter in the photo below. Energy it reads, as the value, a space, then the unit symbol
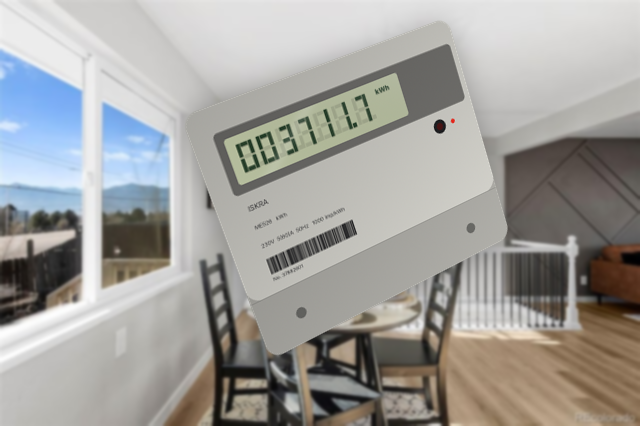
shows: 3711.7 kWh
